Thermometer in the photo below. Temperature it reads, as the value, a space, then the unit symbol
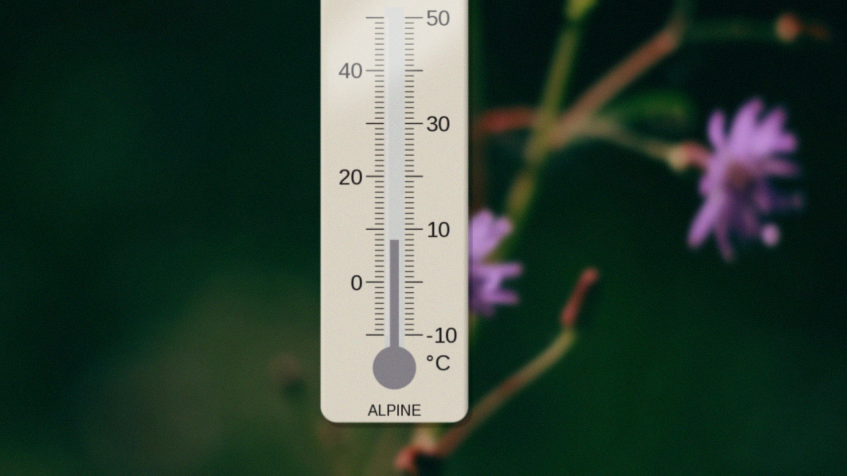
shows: 8 °C
